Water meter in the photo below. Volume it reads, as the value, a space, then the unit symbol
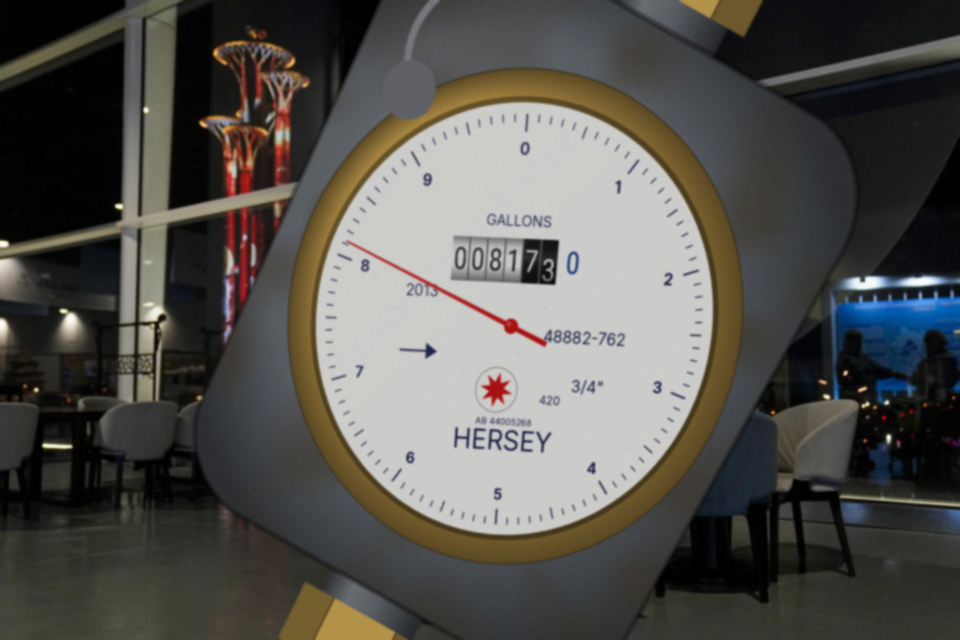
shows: 81728.1 gal
